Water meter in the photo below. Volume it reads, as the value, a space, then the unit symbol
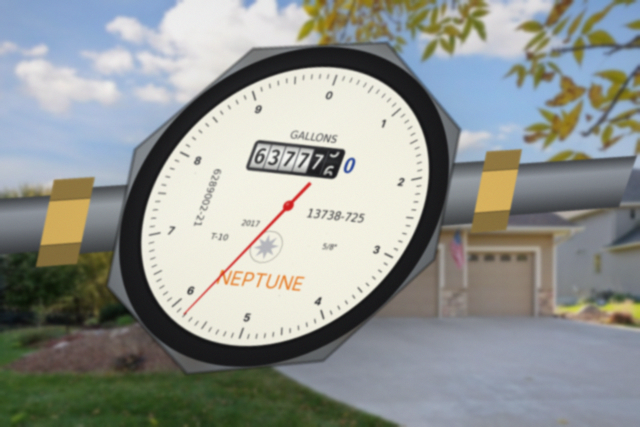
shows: 6377755.8 gal
